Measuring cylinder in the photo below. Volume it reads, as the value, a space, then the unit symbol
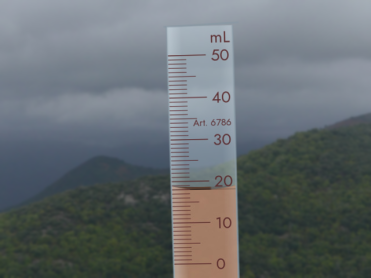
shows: 18 mL
